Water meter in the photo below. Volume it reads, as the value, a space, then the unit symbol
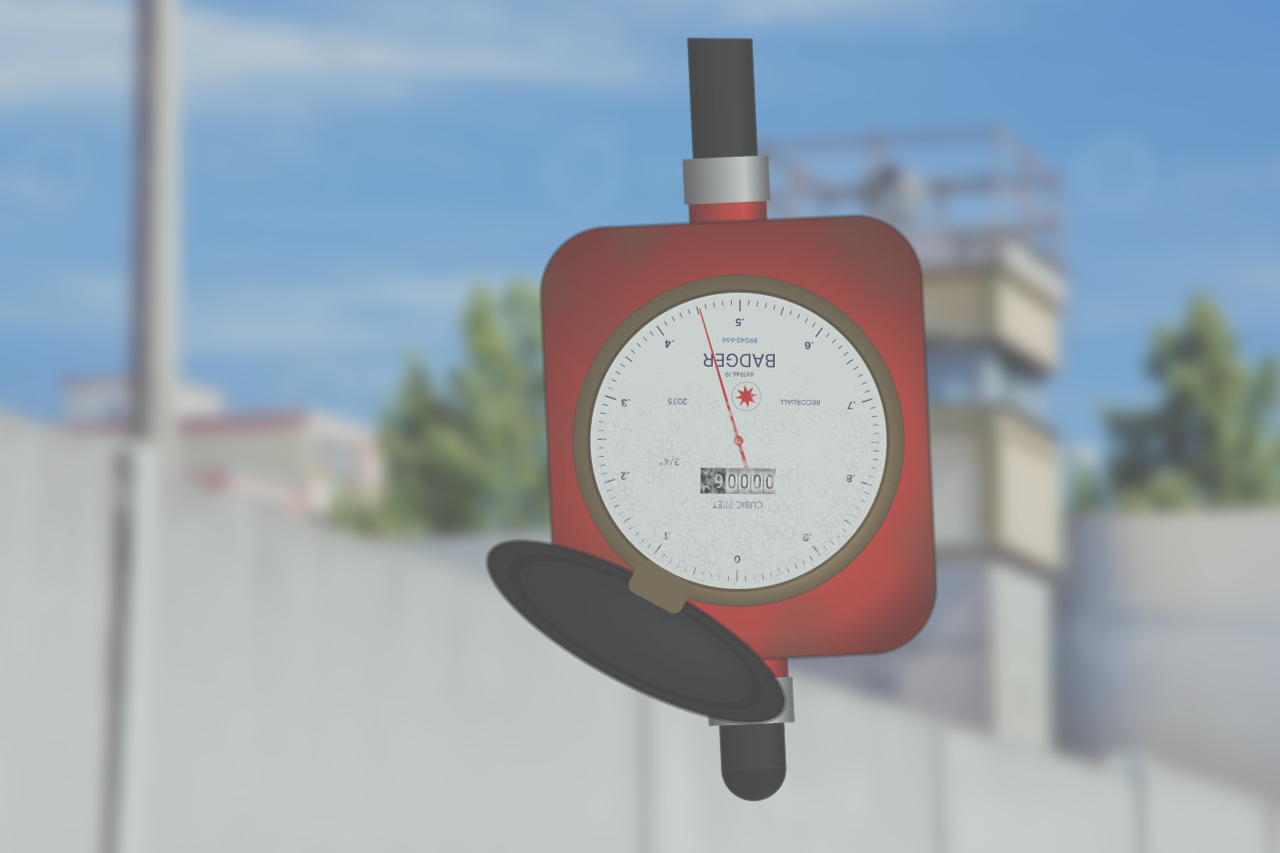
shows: 65.45 ft³
